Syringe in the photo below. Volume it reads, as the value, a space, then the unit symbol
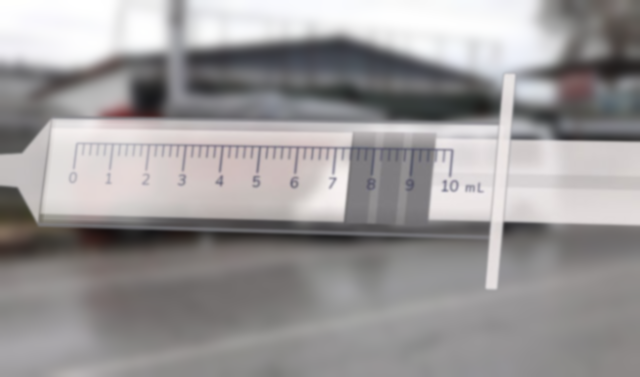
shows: 7.4 mL
